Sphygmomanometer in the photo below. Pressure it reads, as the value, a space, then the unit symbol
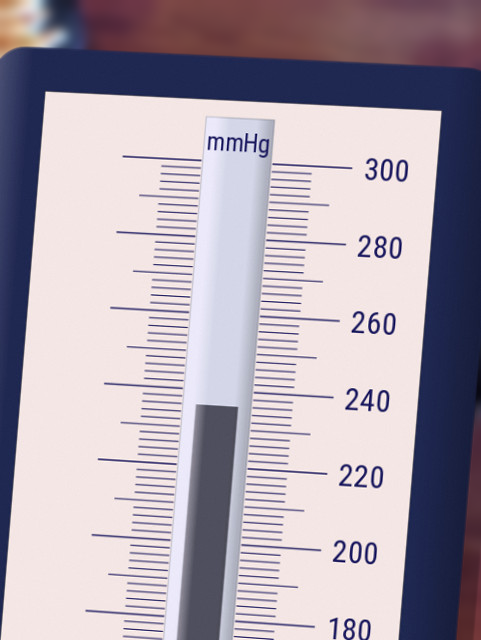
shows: 236 mmHg
